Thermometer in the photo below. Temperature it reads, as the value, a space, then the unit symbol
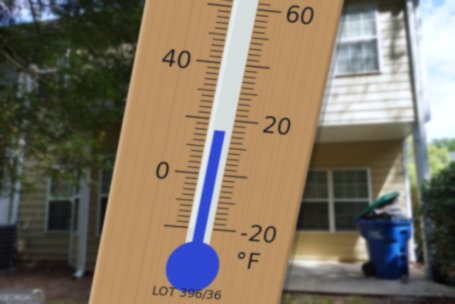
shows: 16 °F
